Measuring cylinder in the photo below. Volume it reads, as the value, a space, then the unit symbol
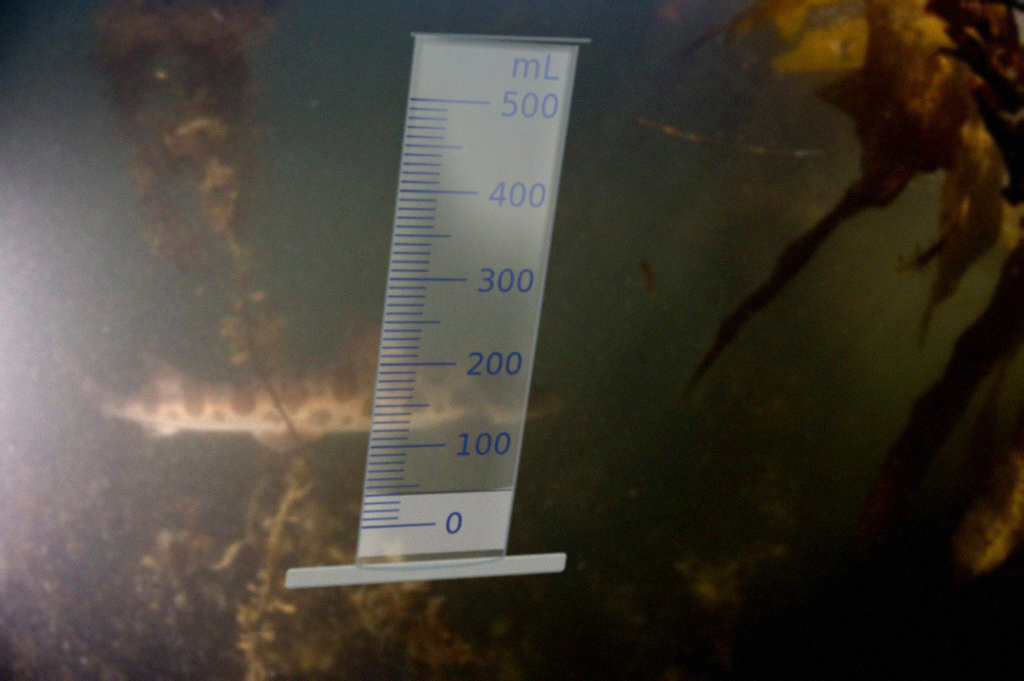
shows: 40 mL
